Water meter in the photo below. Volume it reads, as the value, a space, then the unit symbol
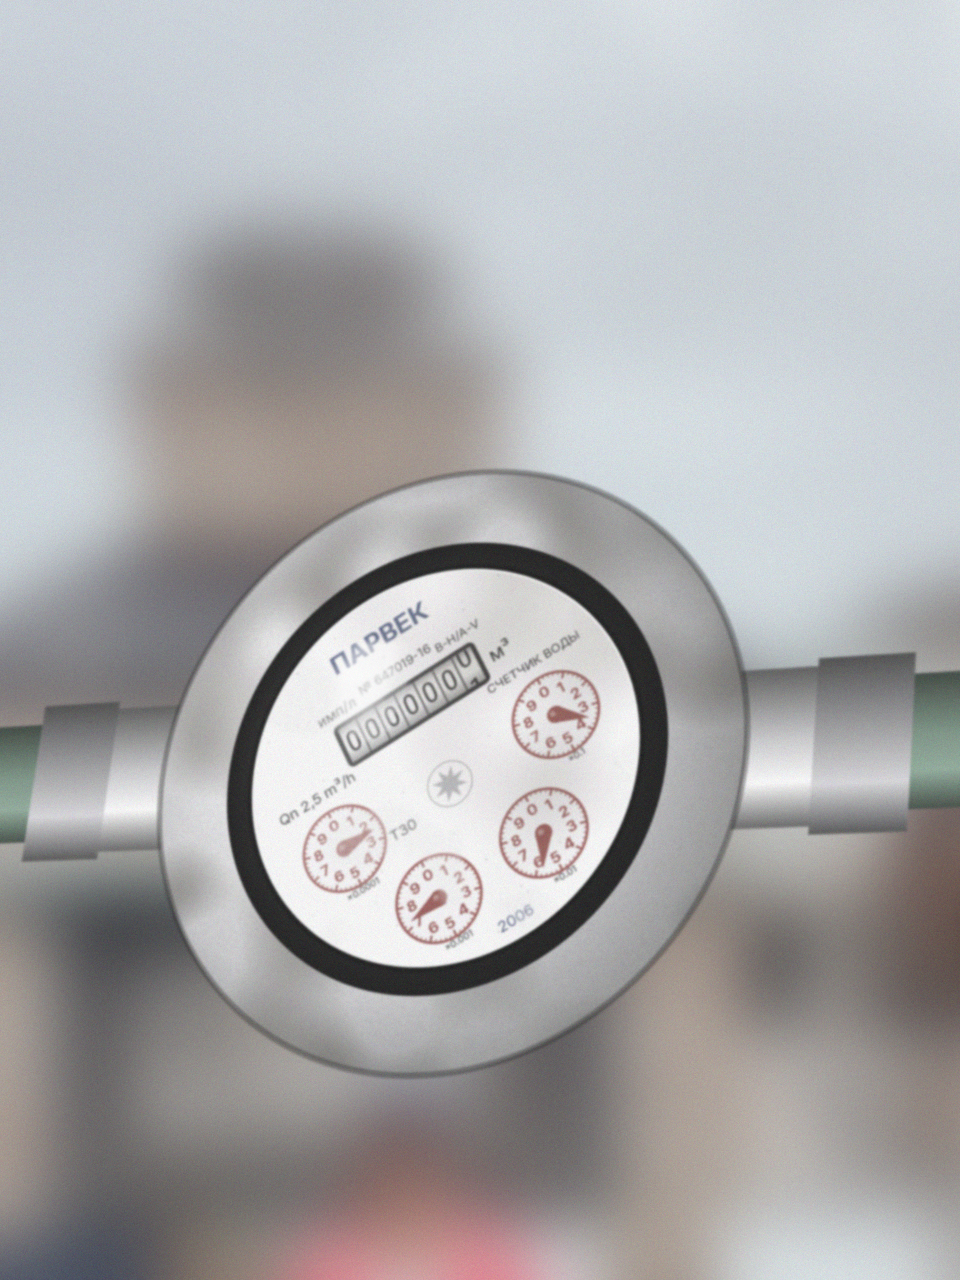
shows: 0.3572 m³
